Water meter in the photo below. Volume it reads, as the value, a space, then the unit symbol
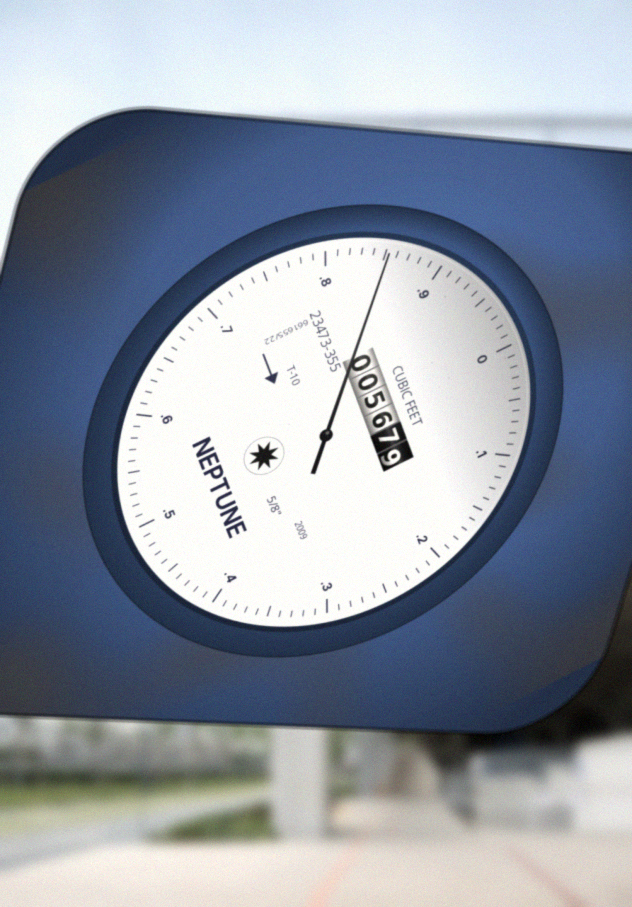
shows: 5678.85 ft³
